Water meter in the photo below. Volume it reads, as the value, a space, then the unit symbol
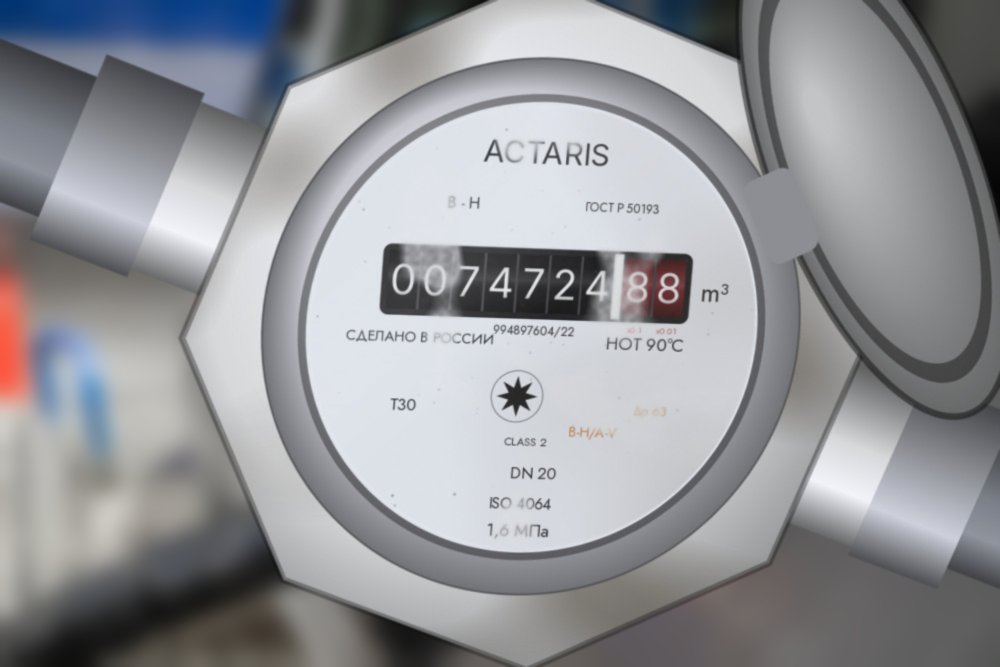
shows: 74724.88 m³
